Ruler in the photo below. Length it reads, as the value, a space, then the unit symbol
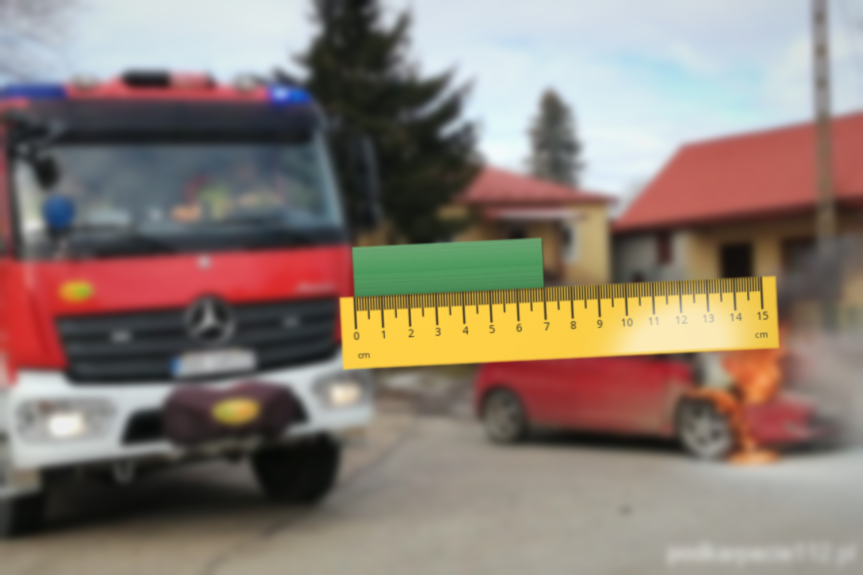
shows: 7 cm
